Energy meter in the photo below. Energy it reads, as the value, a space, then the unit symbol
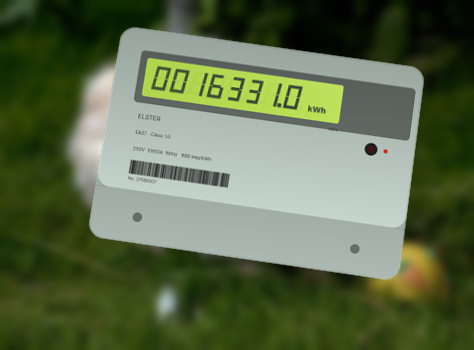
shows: 16331.0 kWh
